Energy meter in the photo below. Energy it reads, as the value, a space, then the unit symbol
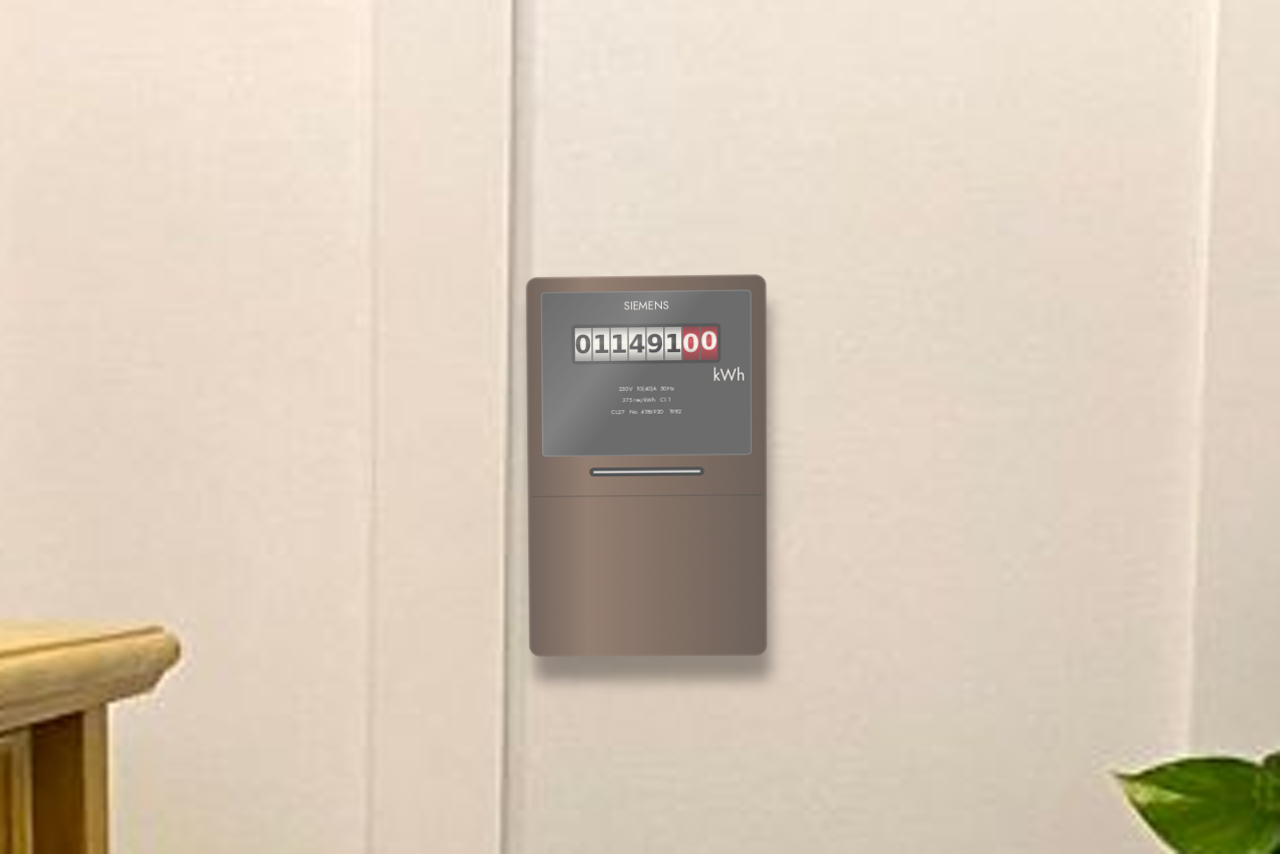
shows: 11491.00 kWh
